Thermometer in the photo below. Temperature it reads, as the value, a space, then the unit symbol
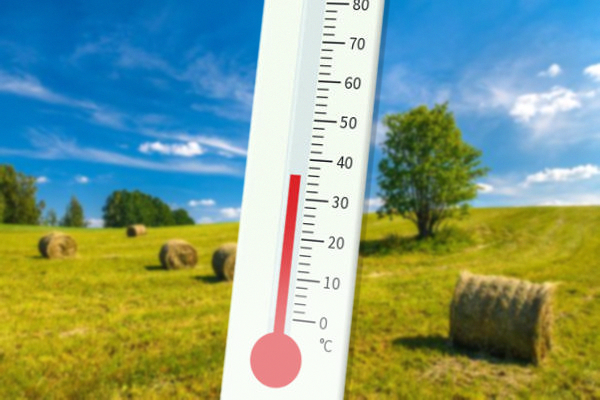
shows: 36 °C
